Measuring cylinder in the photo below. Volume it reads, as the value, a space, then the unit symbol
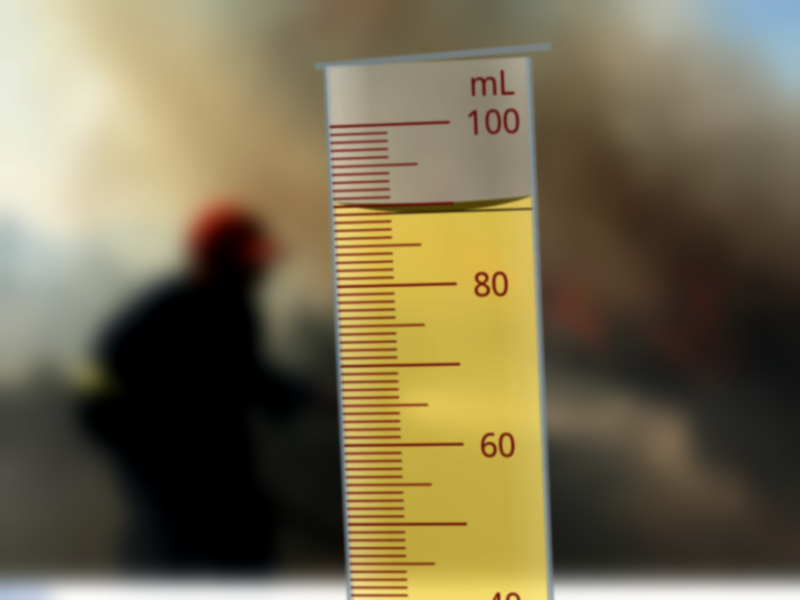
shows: 89 mL
